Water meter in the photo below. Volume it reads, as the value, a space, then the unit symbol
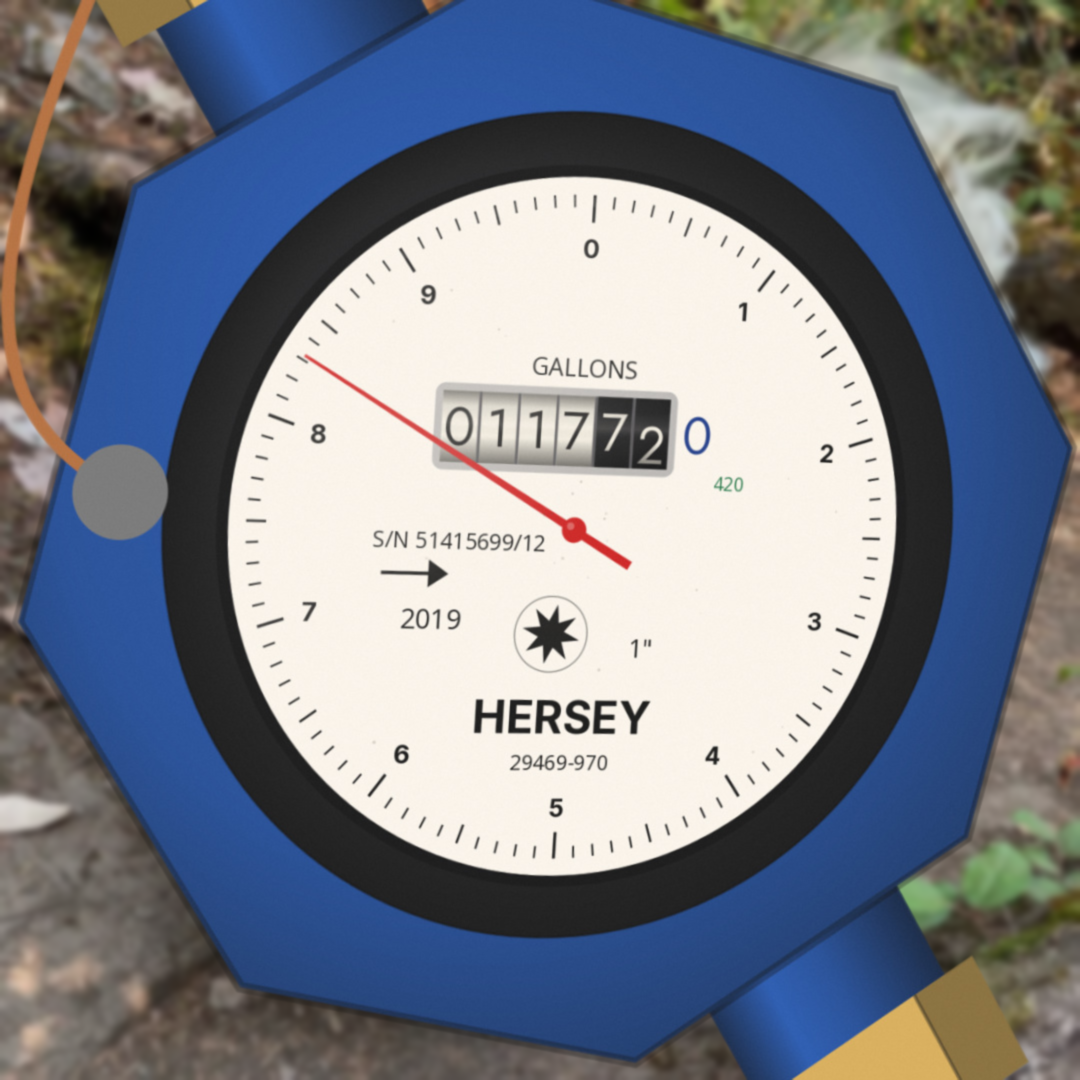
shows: 117718.3 gal
